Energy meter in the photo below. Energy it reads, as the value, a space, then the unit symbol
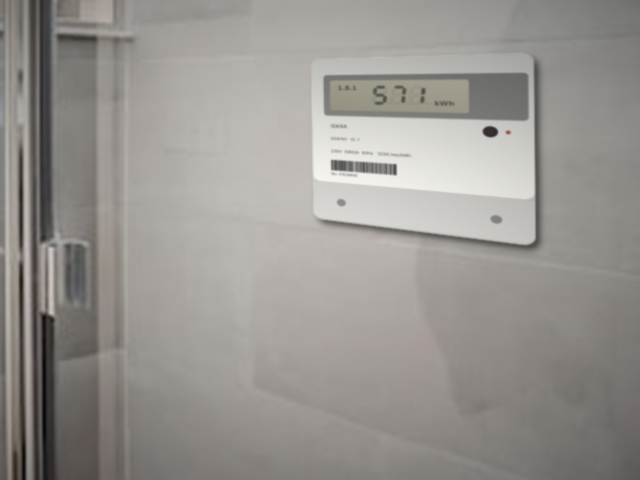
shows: 571 kWh
